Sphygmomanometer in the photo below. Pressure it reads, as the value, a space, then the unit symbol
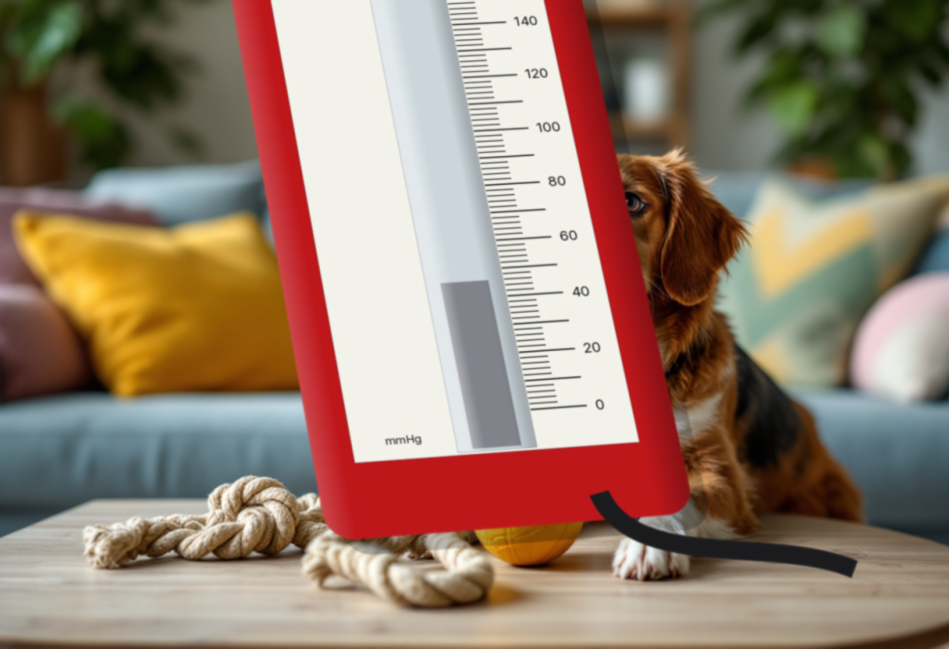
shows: 46 mmHg
